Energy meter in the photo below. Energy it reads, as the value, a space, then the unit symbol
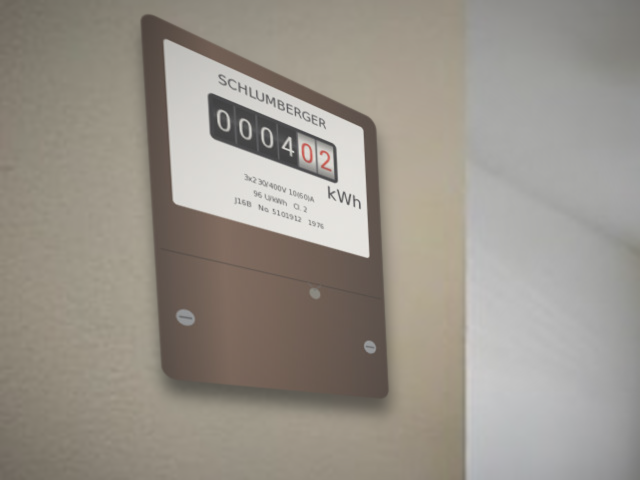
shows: 4.02 kWh
